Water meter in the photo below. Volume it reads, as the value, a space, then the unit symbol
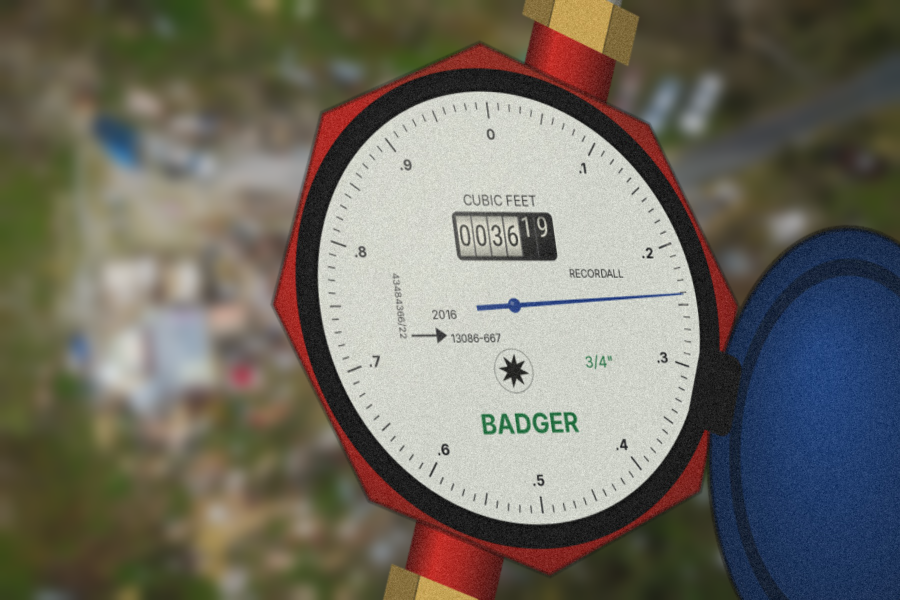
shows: 3619.24 ft³
